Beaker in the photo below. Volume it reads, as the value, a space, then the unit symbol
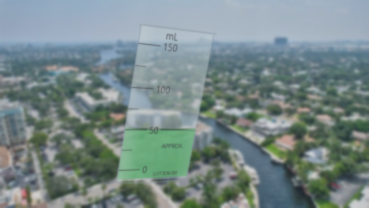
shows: 50 mL
